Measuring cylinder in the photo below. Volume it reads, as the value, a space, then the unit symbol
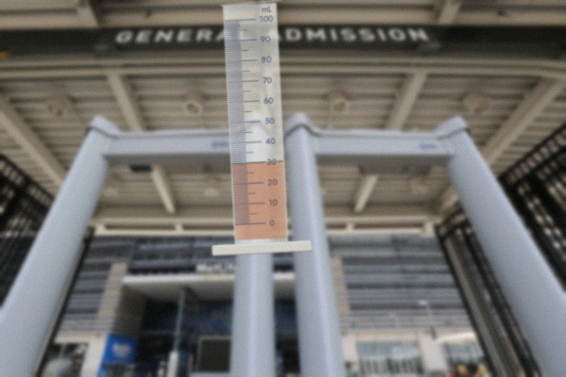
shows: 30 mL
